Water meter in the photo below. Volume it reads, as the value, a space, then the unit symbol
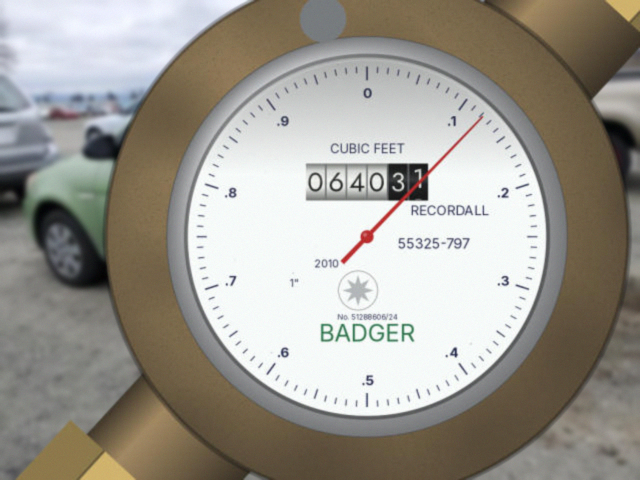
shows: 64031.12 ft³
